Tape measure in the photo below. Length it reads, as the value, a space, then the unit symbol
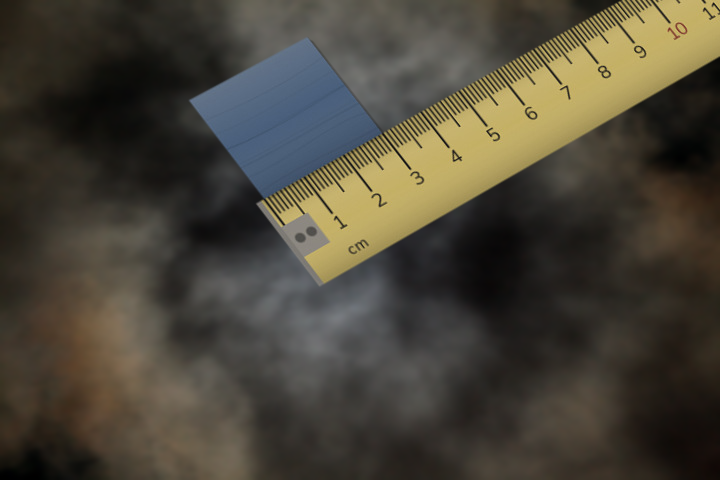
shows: 3 cm
